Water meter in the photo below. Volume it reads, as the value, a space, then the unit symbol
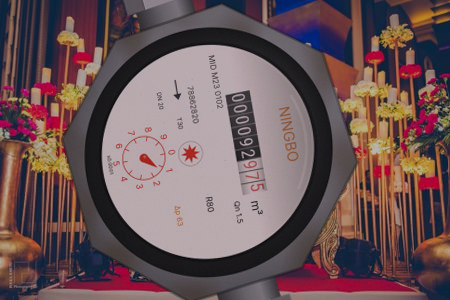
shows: 92.9751 m³
